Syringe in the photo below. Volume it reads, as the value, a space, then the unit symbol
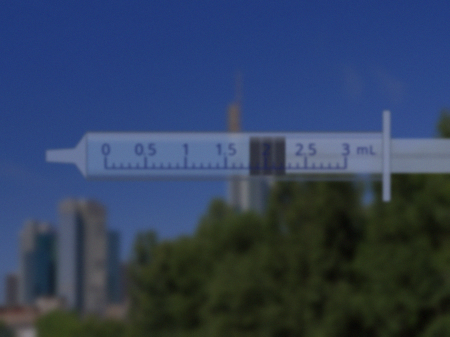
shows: 1.8 mL
